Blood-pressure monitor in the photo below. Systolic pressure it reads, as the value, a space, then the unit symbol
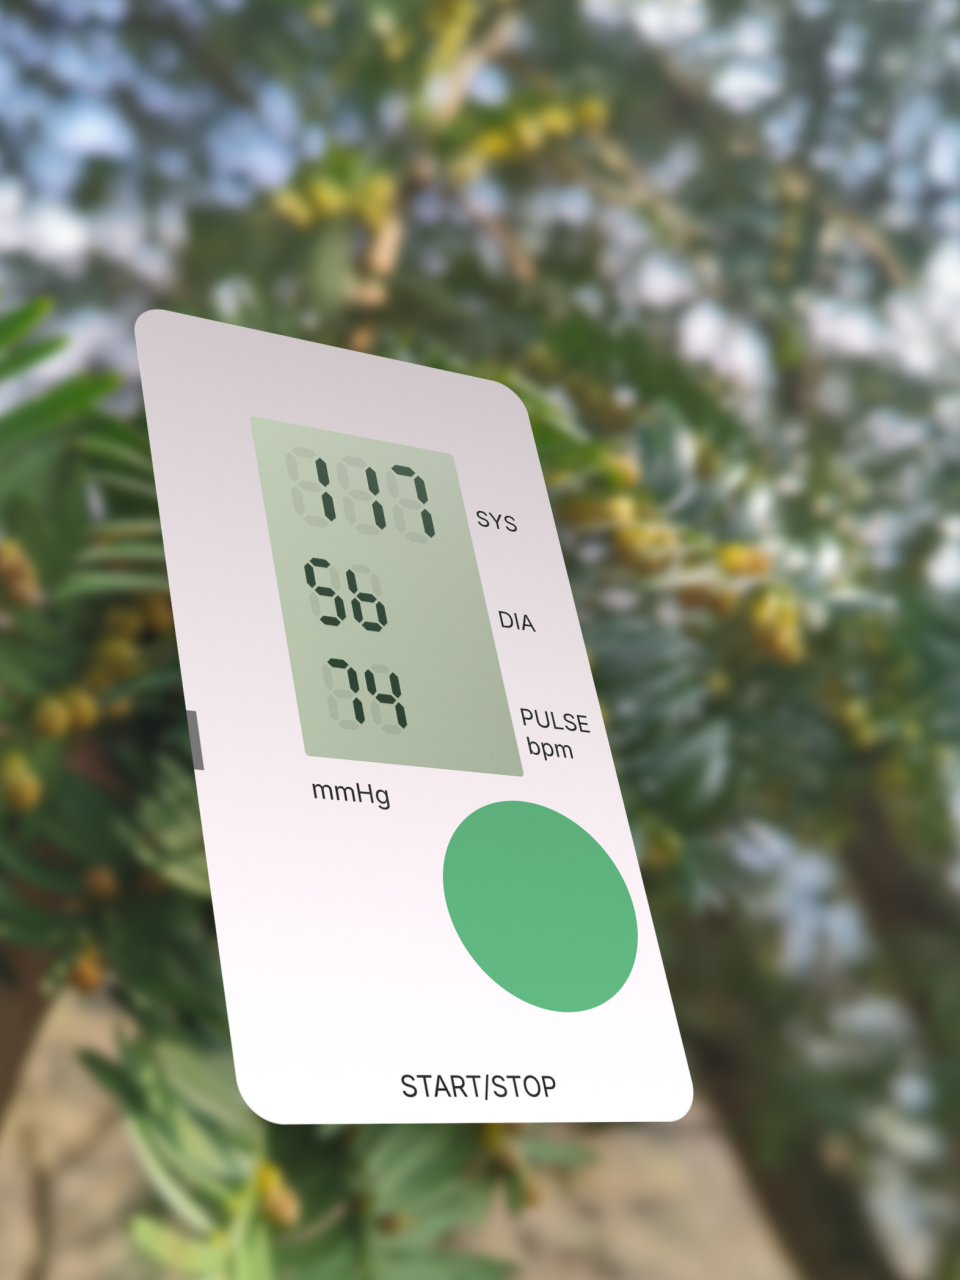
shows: 117 mmHg
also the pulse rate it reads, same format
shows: 74 bpm
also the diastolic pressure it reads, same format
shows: 56 mmHg
